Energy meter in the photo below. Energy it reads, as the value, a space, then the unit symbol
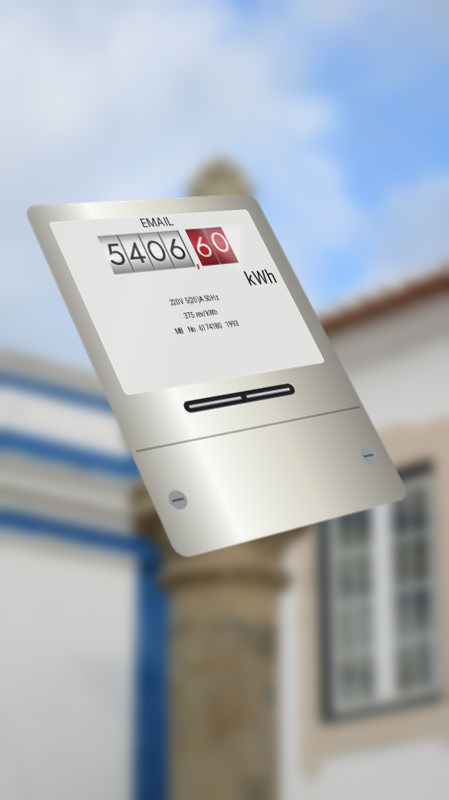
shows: 5406.60 kWh
